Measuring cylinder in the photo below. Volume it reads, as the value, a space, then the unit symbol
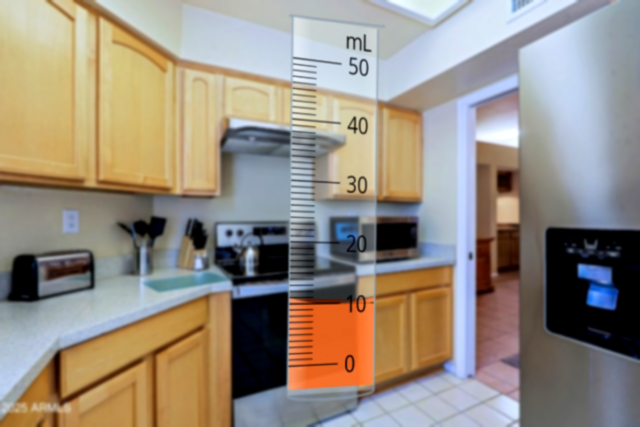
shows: 10 mL
